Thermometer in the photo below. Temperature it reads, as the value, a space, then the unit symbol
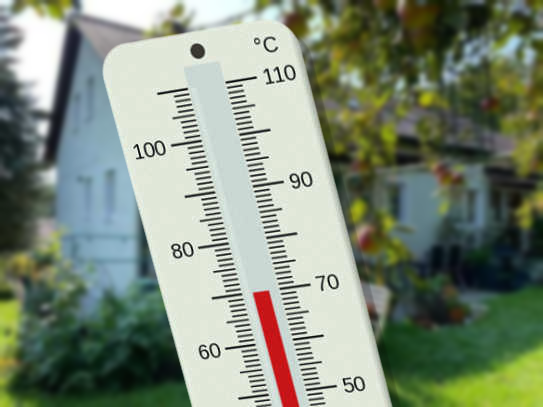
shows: 70 °C
